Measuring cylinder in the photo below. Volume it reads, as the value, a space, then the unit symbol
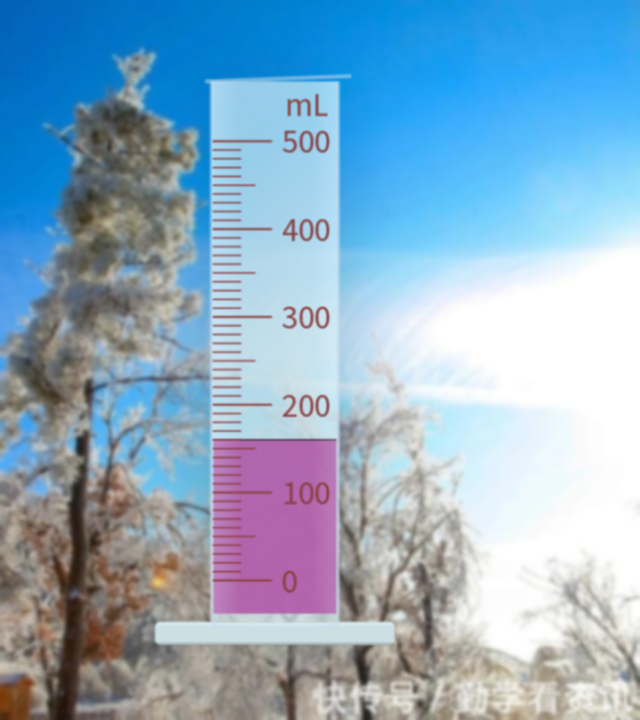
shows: 160 mL
